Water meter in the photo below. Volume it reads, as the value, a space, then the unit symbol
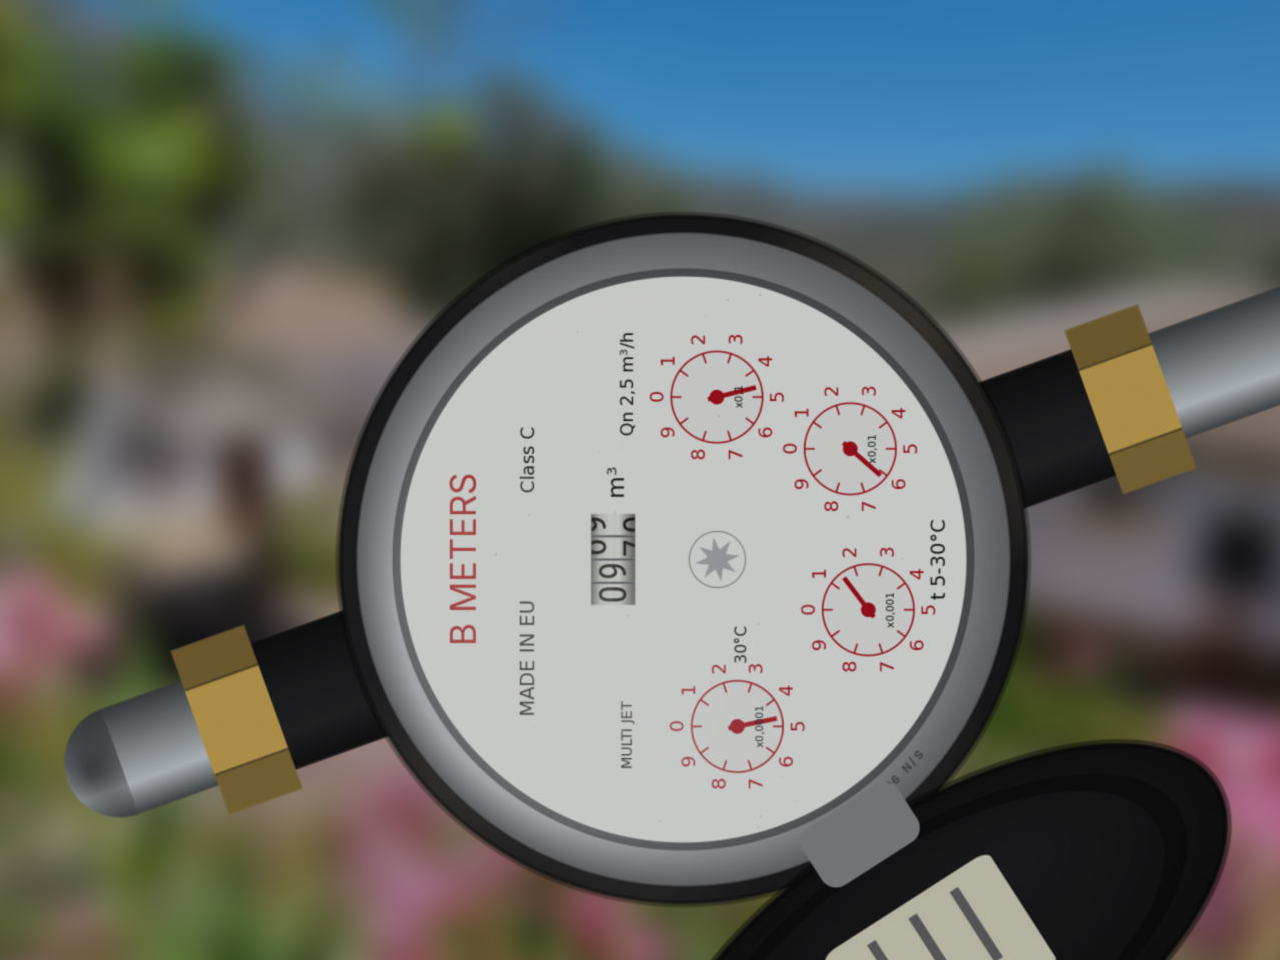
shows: 969.4614 m³
